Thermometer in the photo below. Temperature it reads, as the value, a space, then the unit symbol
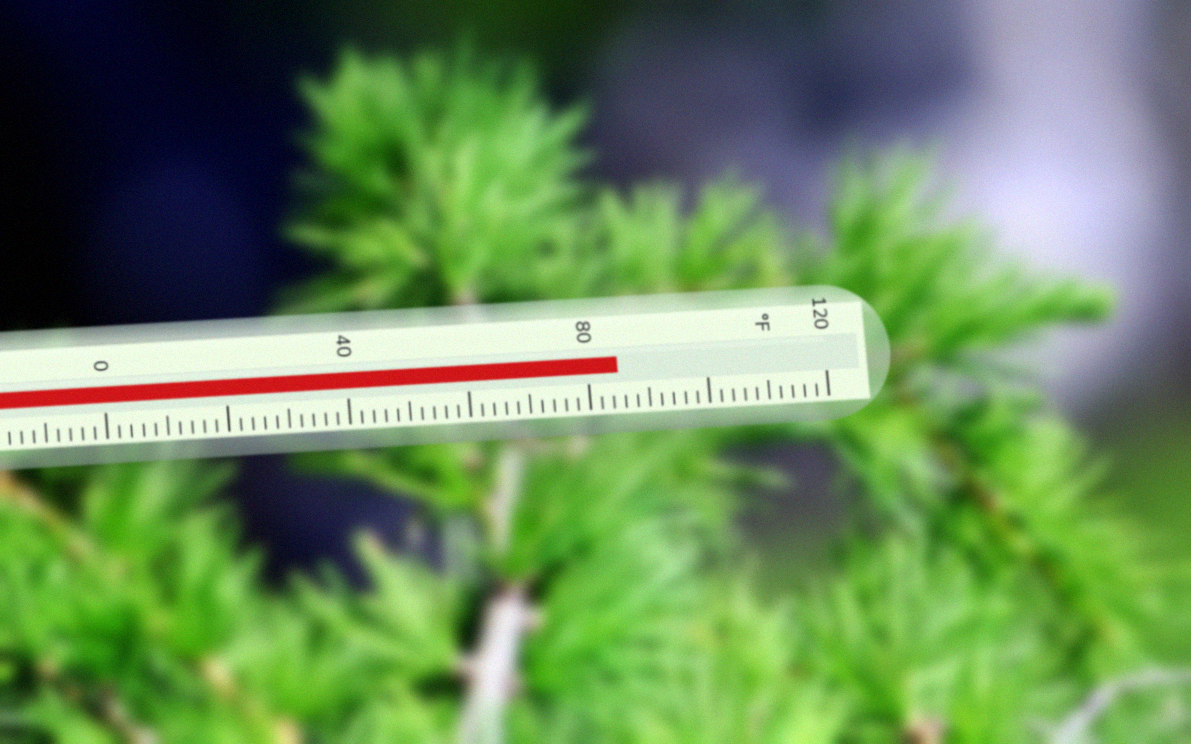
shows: 85 °F
